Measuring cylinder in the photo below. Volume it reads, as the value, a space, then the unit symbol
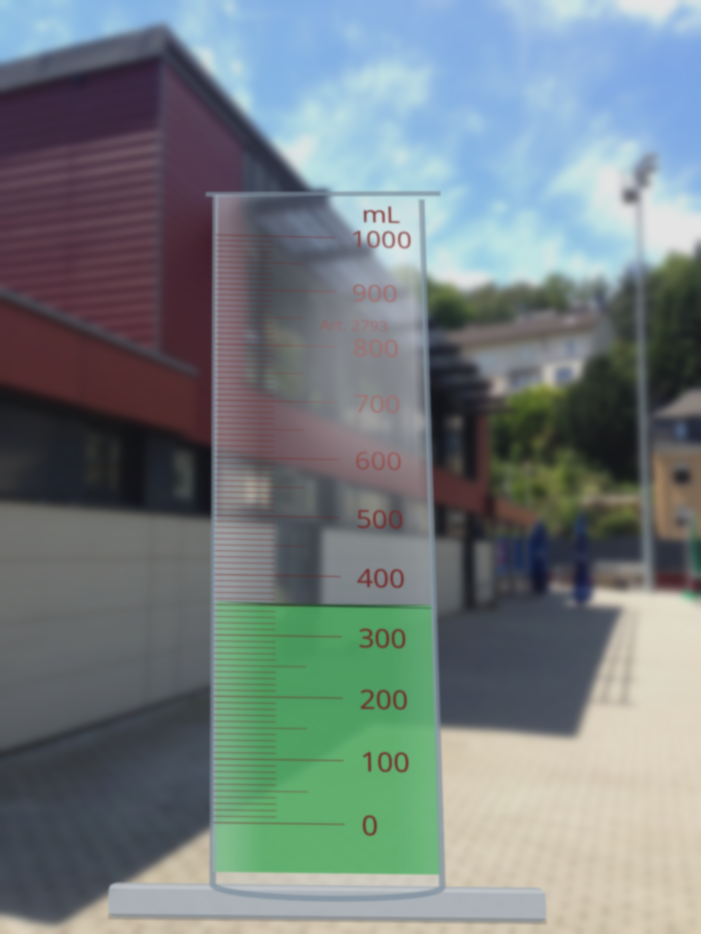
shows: 350 mL
